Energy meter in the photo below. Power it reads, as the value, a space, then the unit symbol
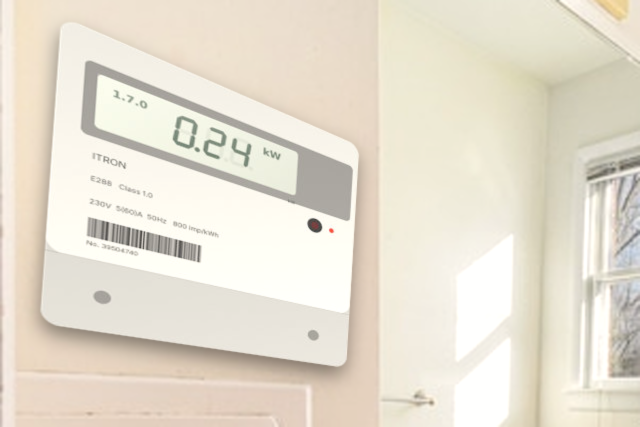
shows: 0.24 kW
